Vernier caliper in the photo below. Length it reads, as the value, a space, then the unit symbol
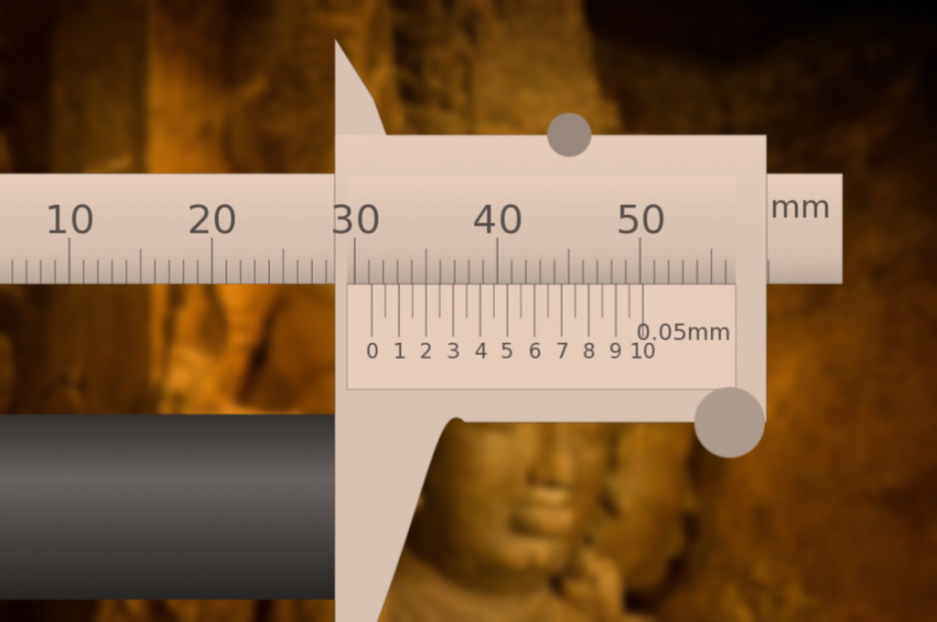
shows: 31.2 mm
